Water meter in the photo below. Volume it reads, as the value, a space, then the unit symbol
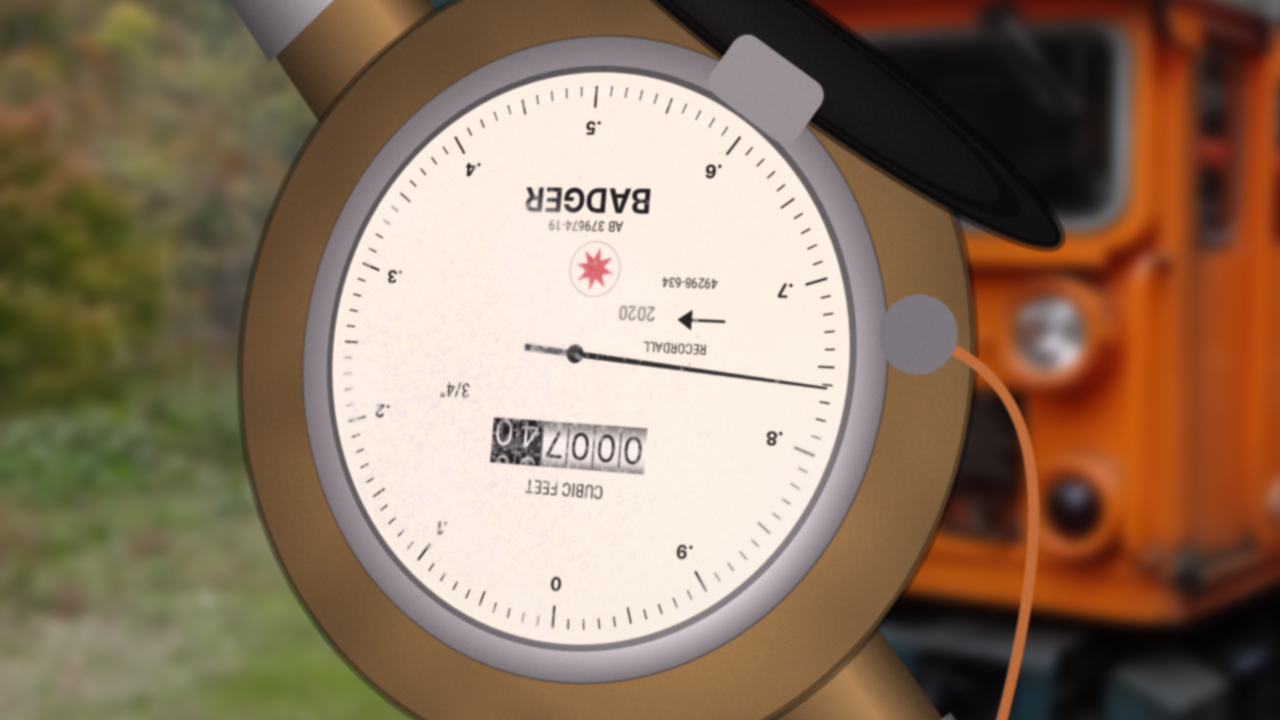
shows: 739.76 ft³
